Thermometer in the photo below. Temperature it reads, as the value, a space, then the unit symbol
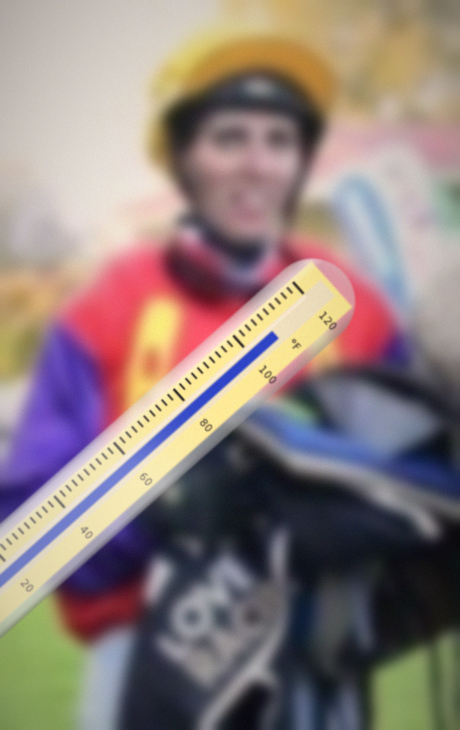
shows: 108 °F
